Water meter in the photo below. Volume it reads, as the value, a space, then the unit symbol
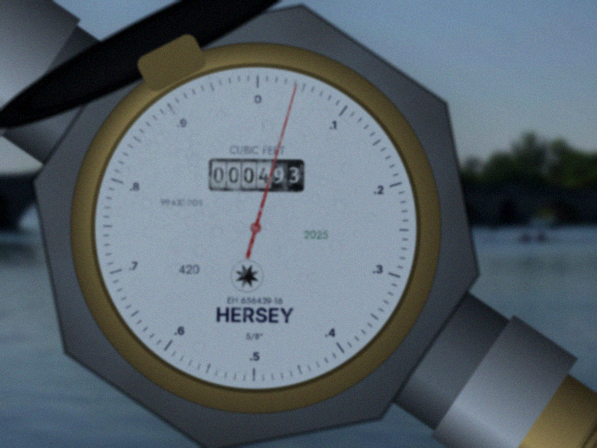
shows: 493.04 ft³
